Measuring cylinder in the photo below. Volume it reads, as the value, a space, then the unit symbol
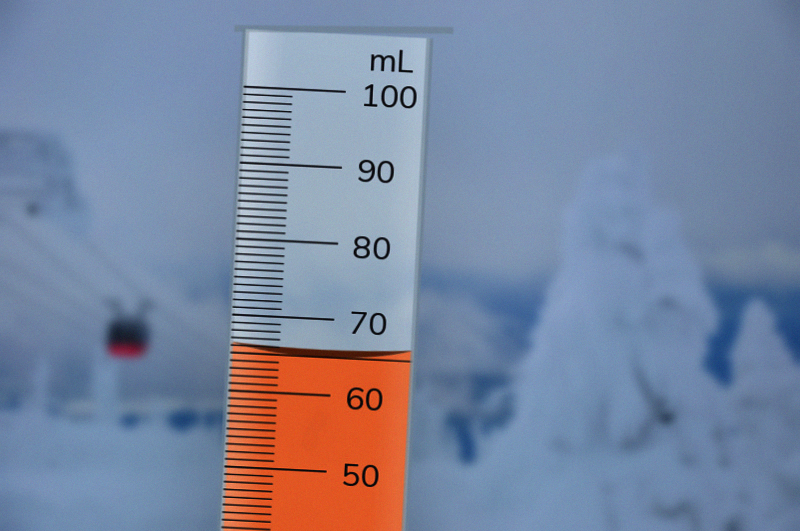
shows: 65 mL
